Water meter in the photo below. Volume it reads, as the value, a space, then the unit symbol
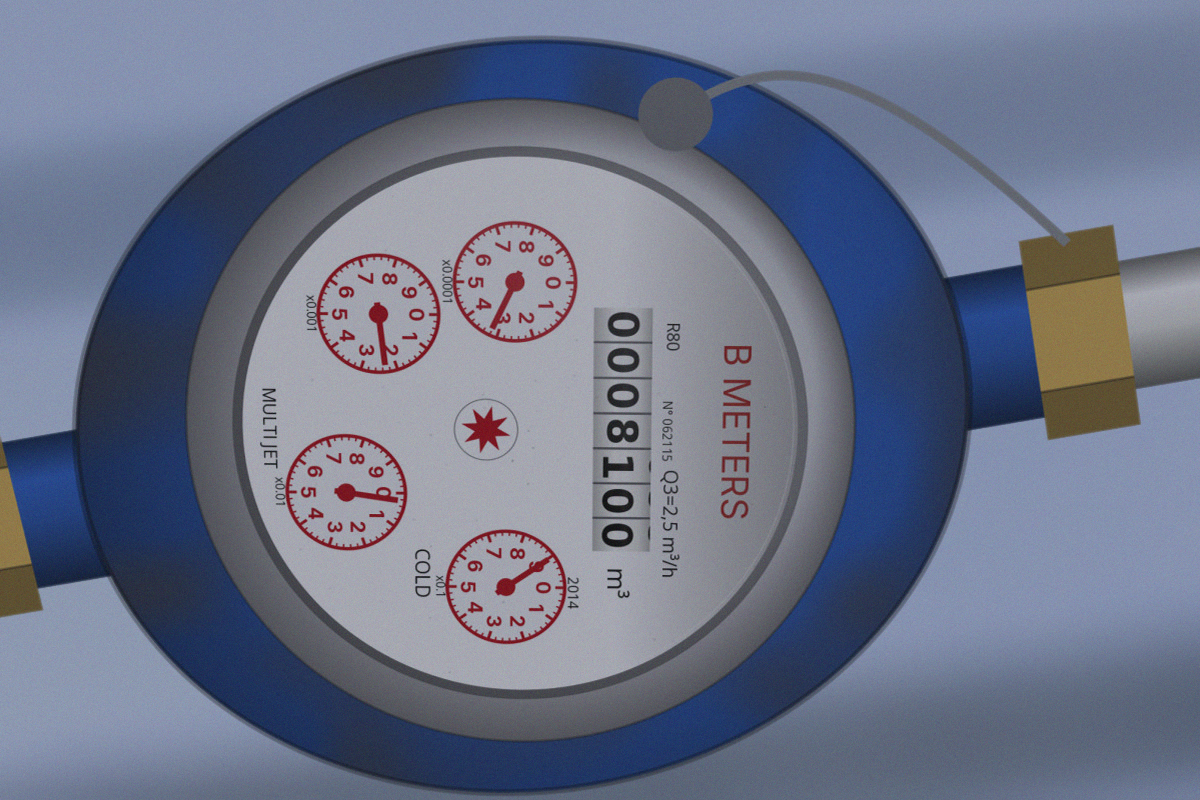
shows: 8099.9023 m³
